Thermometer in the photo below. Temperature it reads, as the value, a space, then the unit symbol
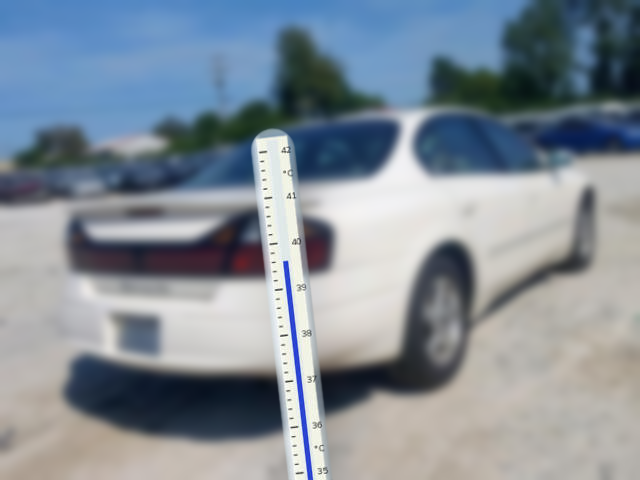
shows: 39.6 °C
